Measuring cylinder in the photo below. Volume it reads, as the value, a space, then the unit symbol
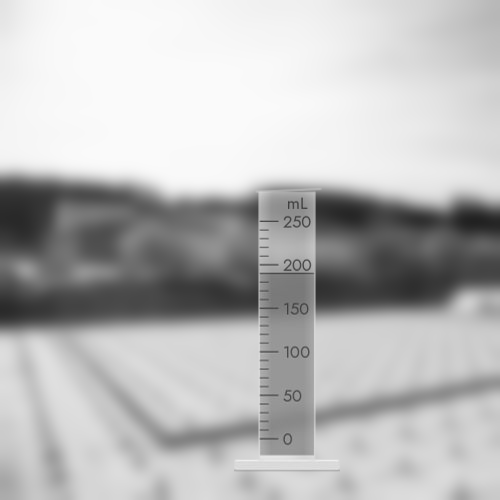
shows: 190 mL
